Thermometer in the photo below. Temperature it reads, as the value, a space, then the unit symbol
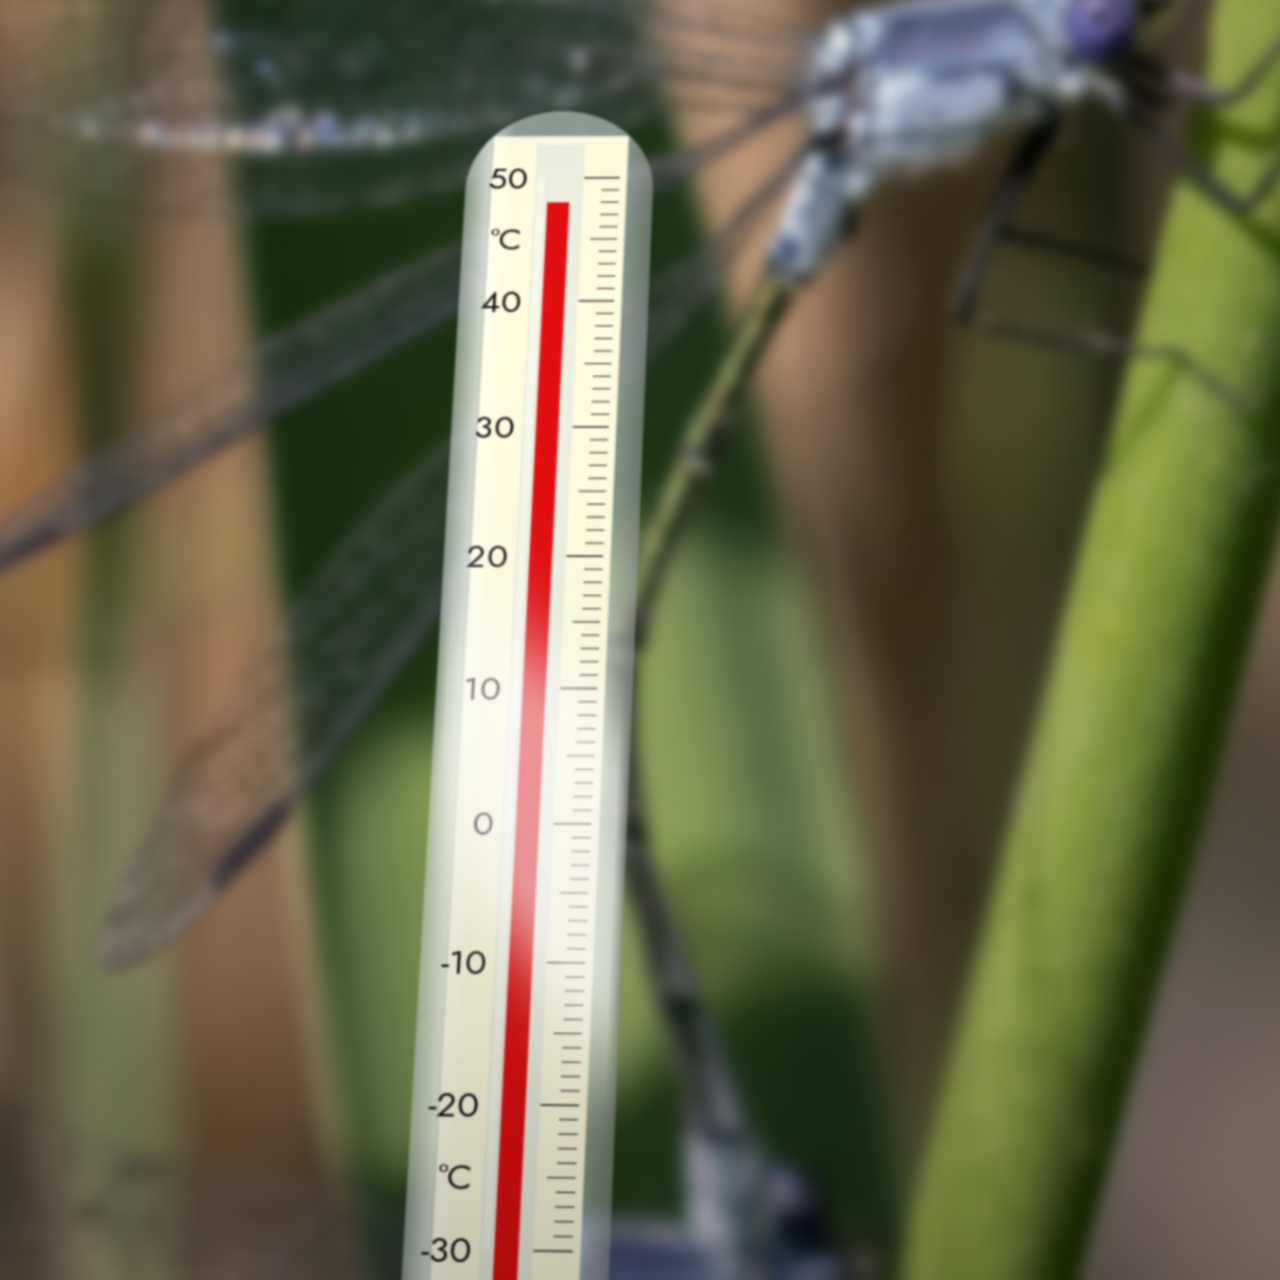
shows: 48 °C
